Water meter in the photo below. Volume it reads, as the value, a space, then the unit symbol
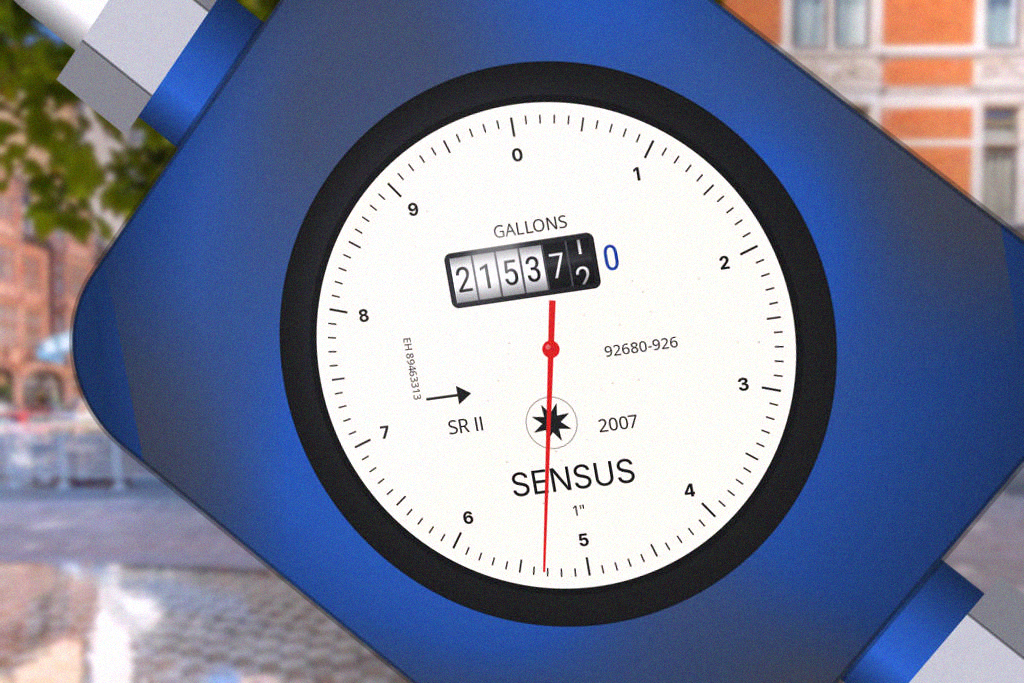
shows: 2153715.3 gal
